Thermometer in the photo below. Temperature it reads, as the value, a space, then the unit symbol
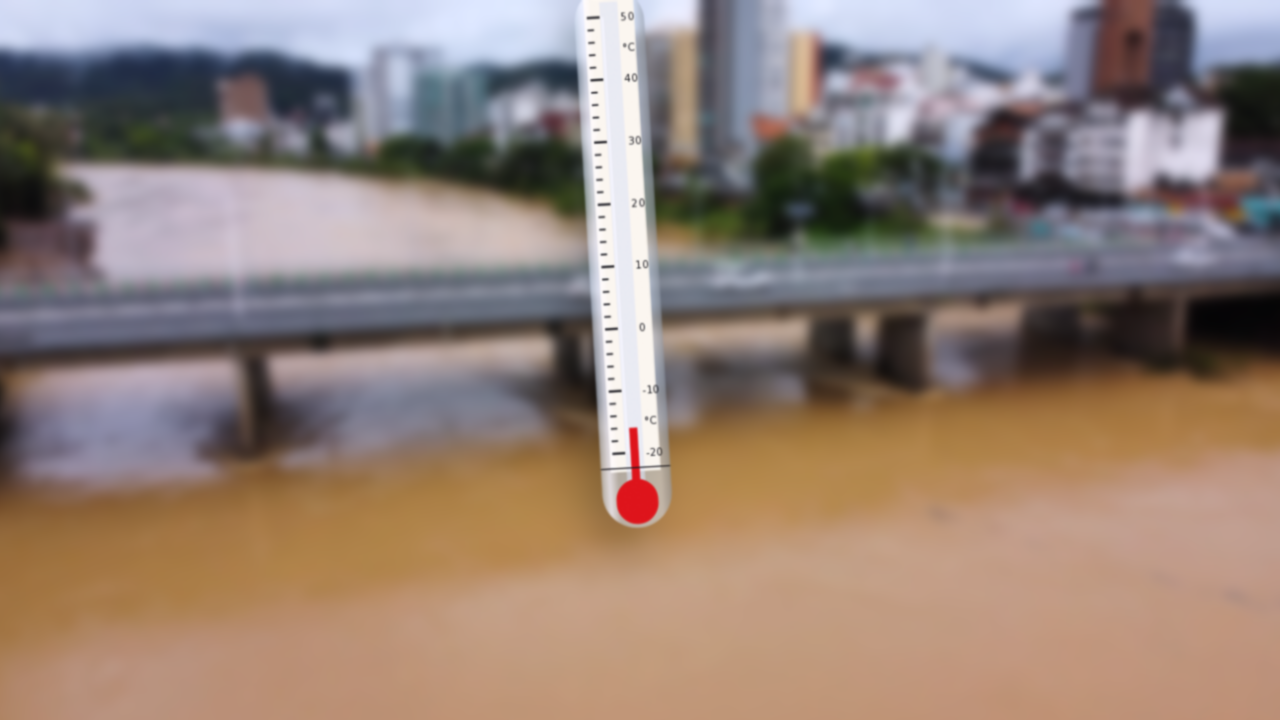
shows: -16 °C
